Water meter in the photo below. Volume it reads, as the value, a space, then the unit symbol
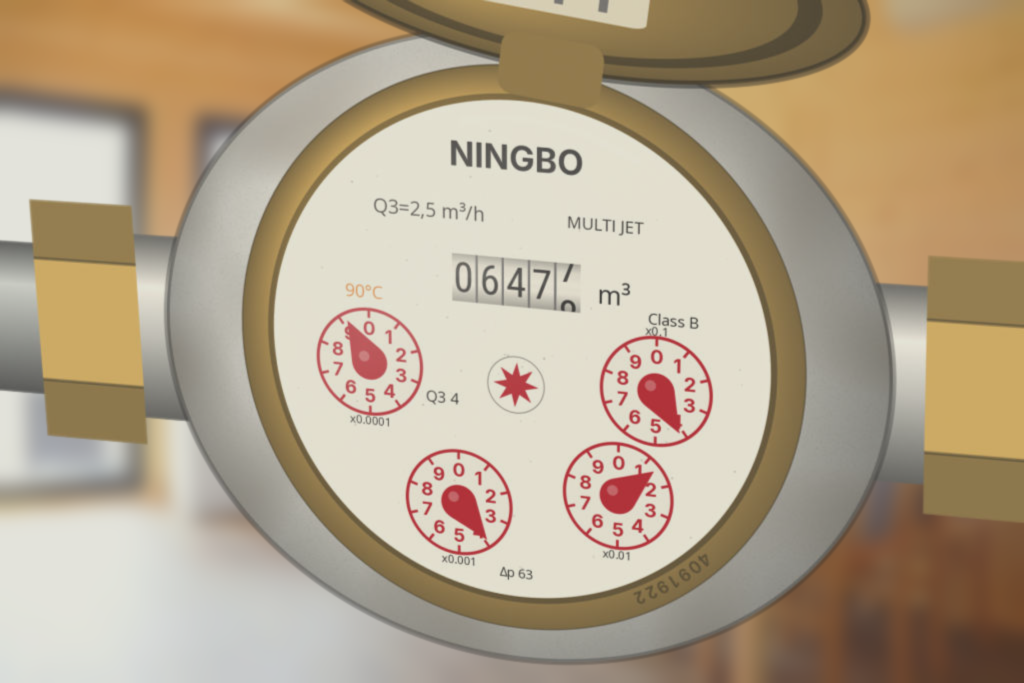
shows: 6477.4139 m³
